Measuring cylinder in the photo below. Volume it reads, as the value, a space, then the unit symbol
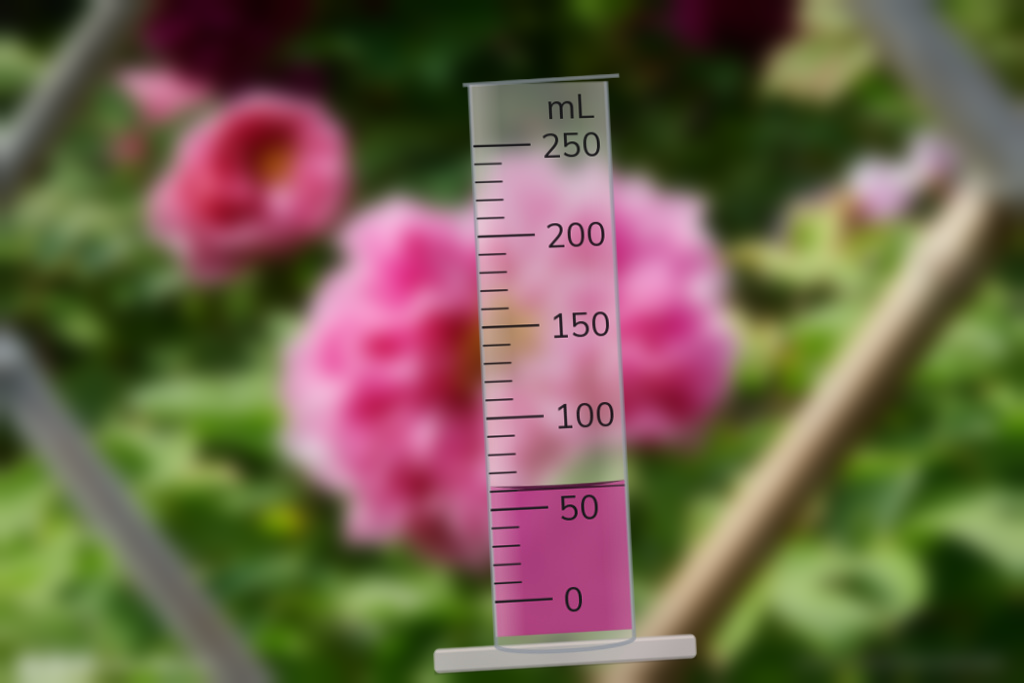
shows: 60 mL
